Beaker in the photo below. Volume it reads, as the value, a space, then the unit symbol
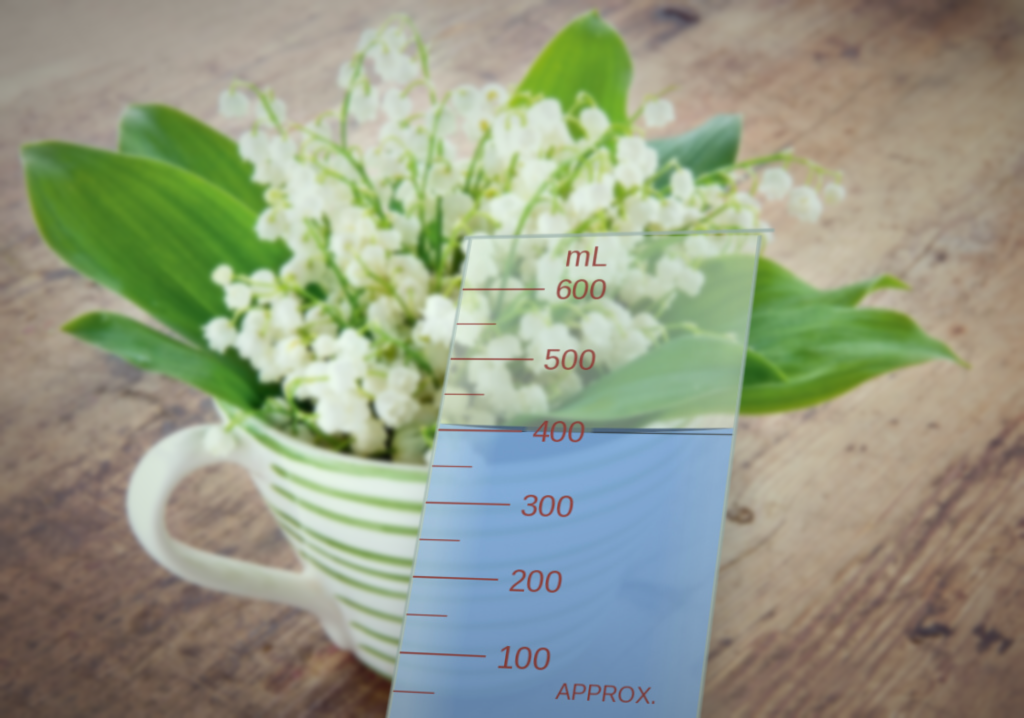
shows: 400 mL
